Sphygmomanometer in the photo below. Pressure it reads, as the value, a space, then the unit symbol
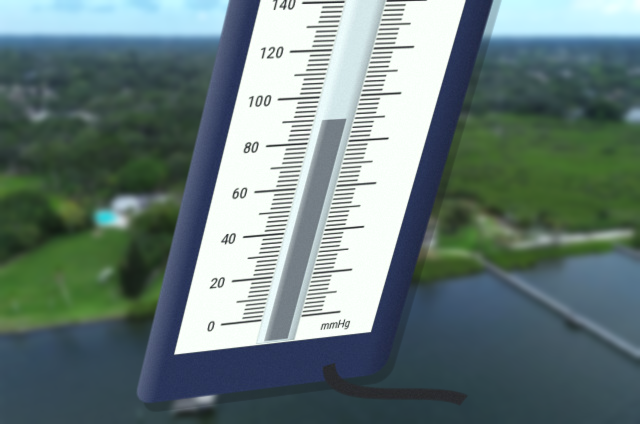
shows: 90 mmHg
